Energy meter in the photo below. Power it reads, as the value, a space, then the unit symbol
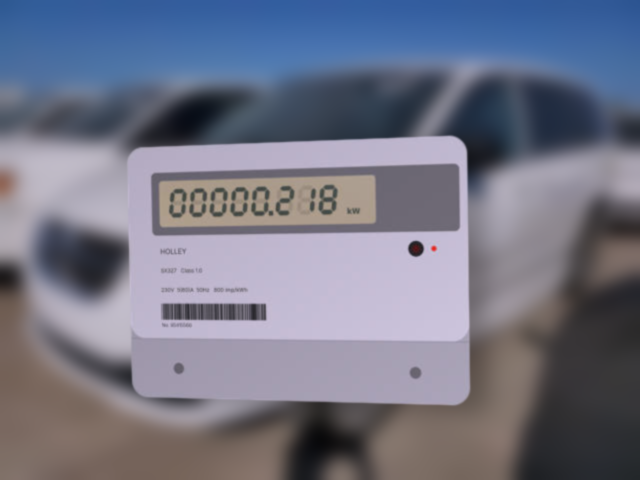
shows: 0.218 kW
